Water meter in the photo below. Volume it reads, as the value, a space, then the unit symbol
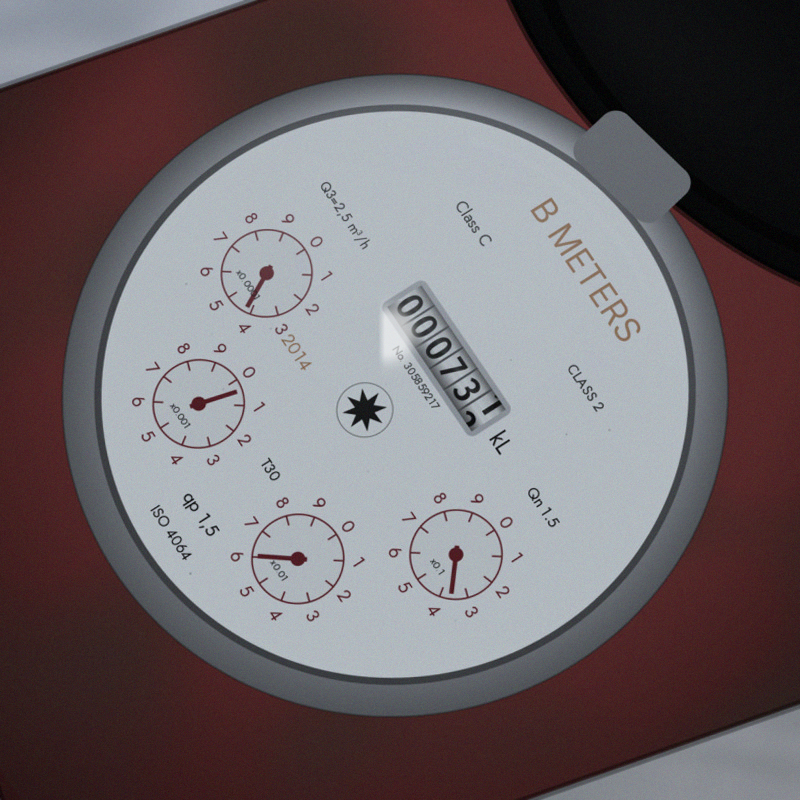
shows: 731.3604 kL
